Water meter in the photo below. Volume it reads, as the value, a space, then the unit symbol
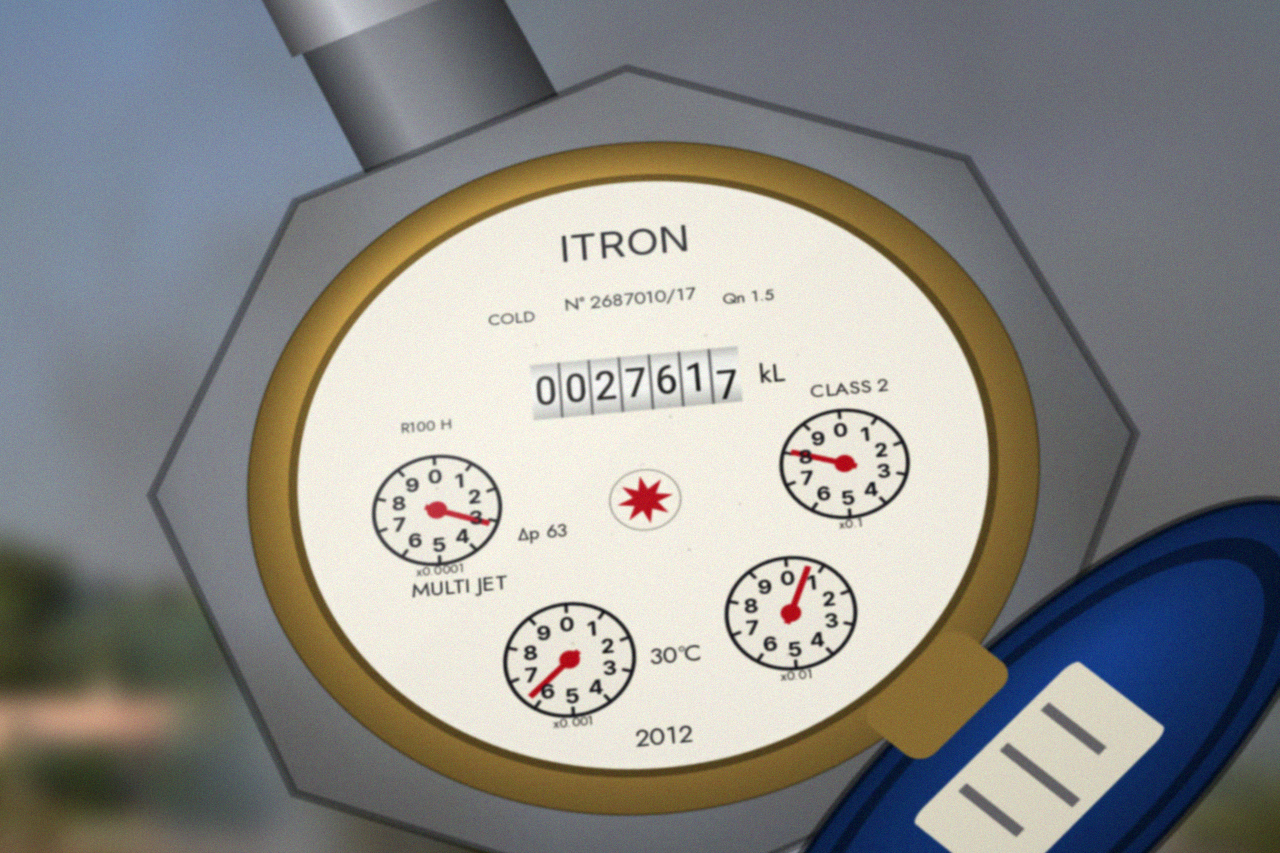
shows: 27616.8063 kL
